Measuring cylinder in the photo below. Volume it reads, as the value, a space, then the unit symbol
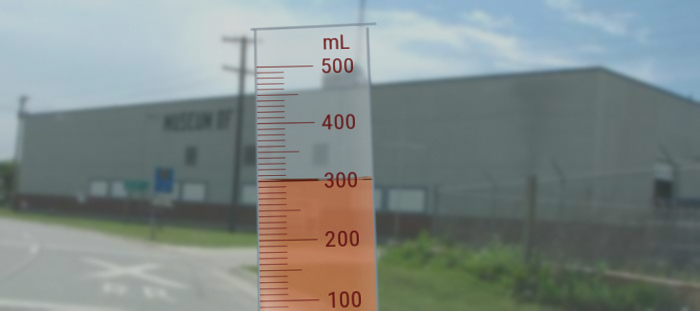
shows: 300 mL
